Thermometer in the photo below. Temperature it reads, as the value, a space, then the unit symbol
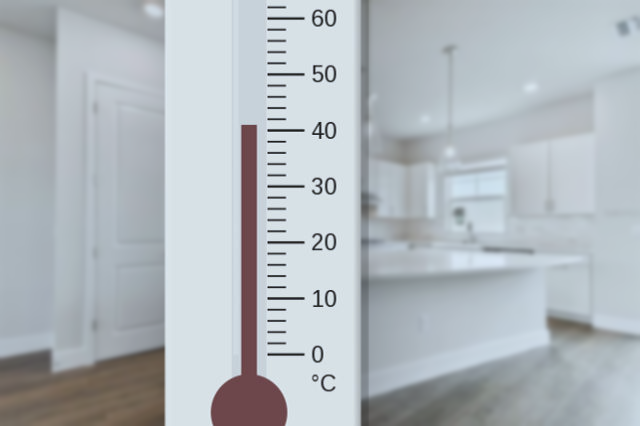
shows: 41 °C
